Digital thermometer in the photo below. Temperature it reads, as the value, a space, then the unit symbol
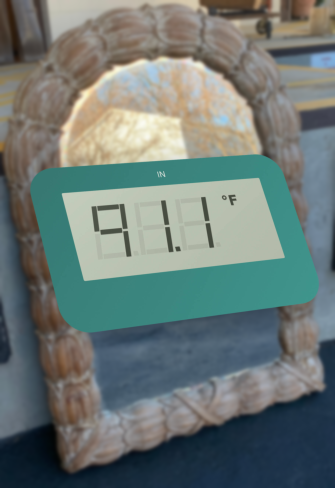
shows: 91.1 °F
